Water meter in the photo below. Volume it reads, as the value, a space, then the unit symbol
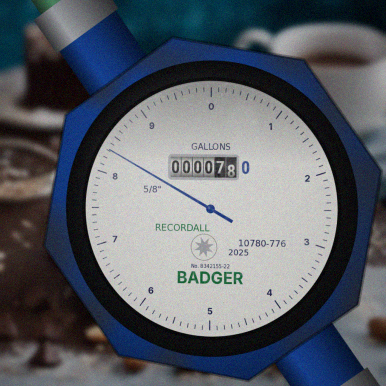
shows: 778.3 gal
